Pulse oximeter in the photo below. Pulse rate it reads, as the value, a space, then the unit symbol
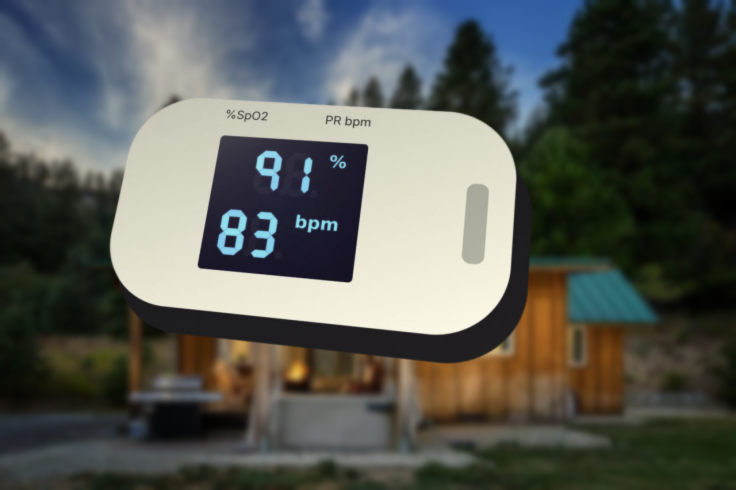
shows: 83 bpm
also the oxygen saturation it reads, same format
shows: 91 %
